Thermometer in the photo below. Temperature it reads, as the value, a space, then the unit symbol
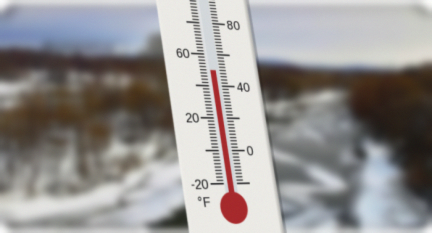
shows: 50 °F
